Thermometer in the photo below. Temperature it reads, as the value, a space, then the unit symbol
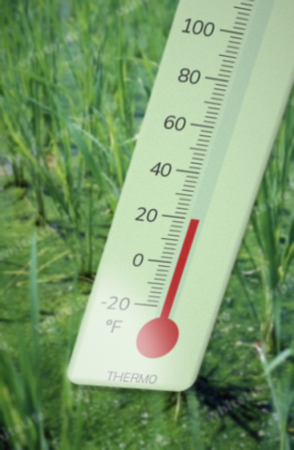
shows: 20 °F
